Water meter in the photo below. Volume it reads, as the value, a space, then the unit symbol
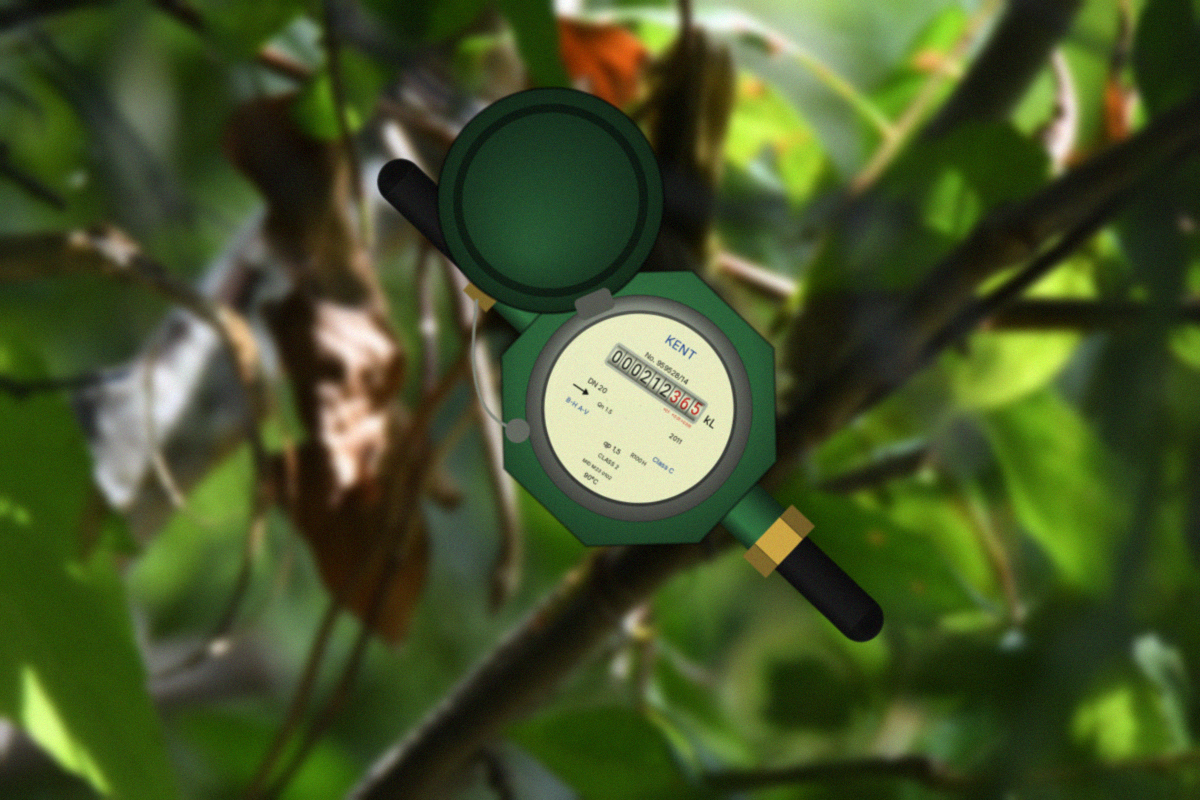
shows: 212.365 kL
